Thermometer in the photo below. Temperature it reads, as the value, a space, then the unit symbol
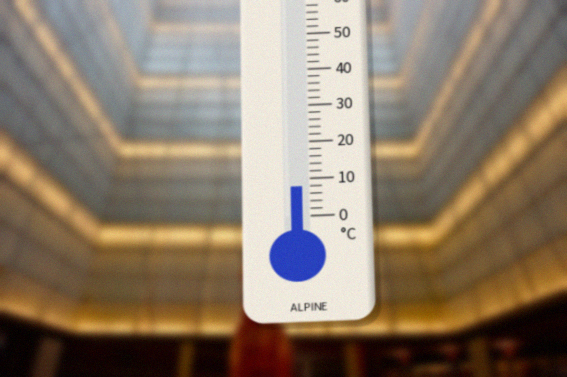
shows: 8 °C
